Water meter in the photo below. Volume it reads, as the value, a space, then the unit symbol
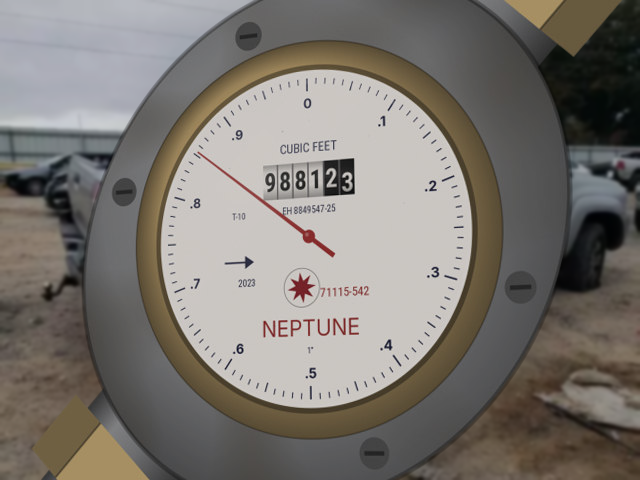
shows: 988122.85 ft³
